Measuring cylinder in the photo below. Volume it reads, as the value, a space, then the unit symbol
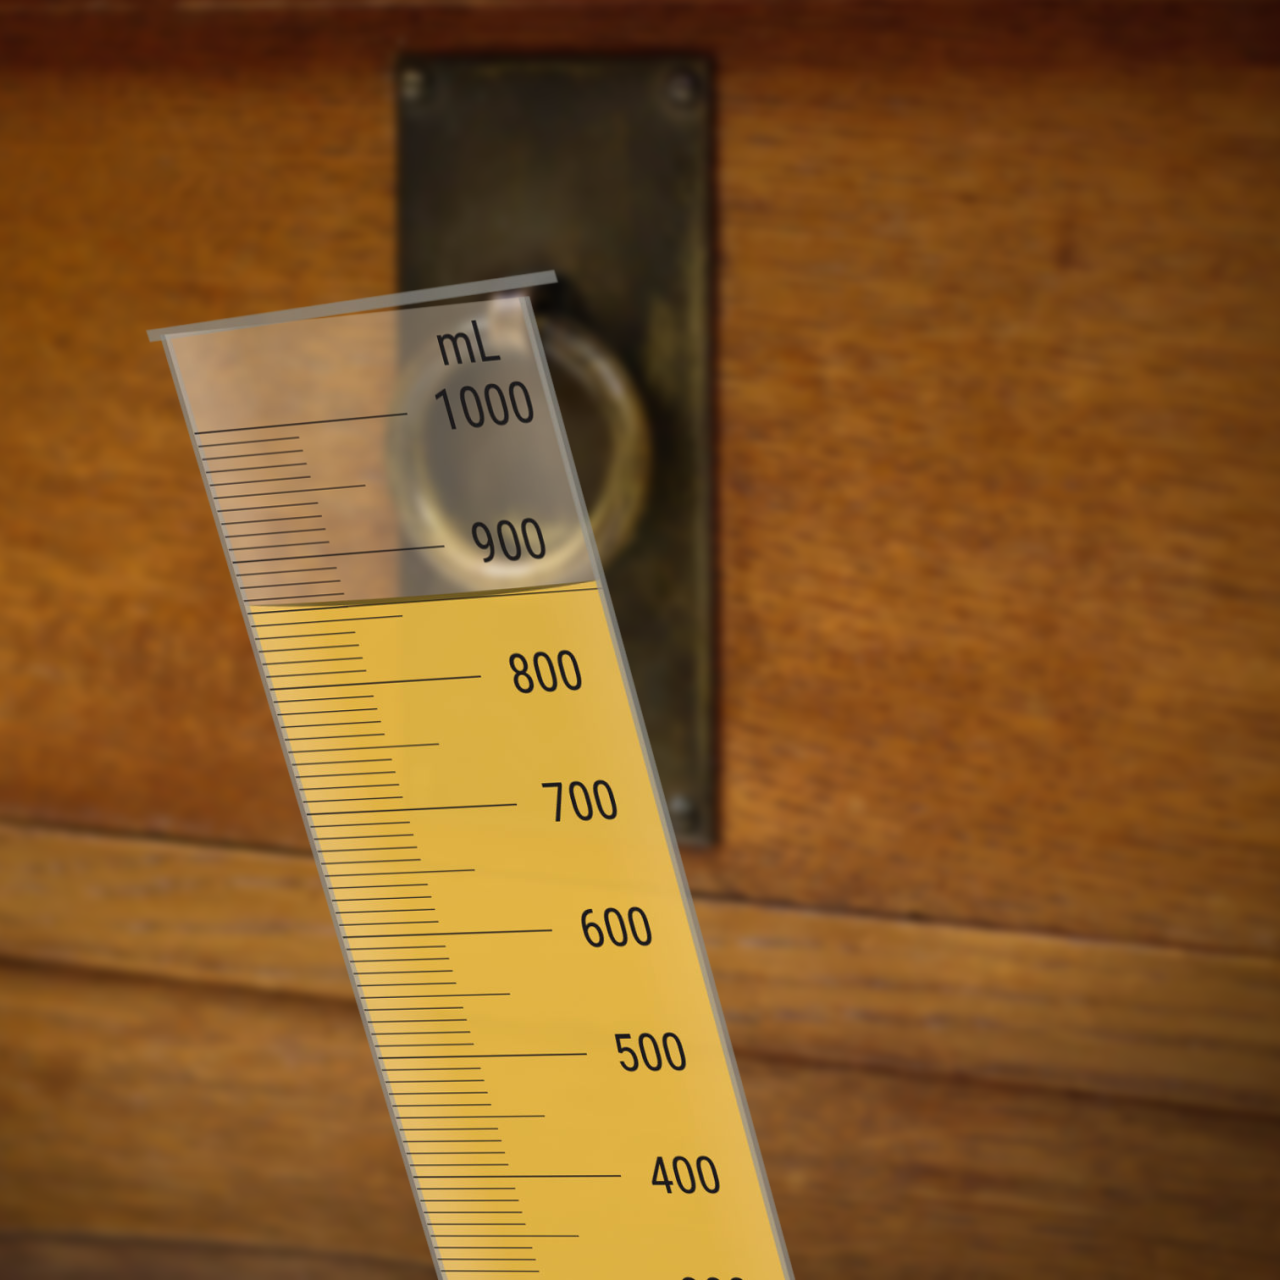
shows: 860 mL
